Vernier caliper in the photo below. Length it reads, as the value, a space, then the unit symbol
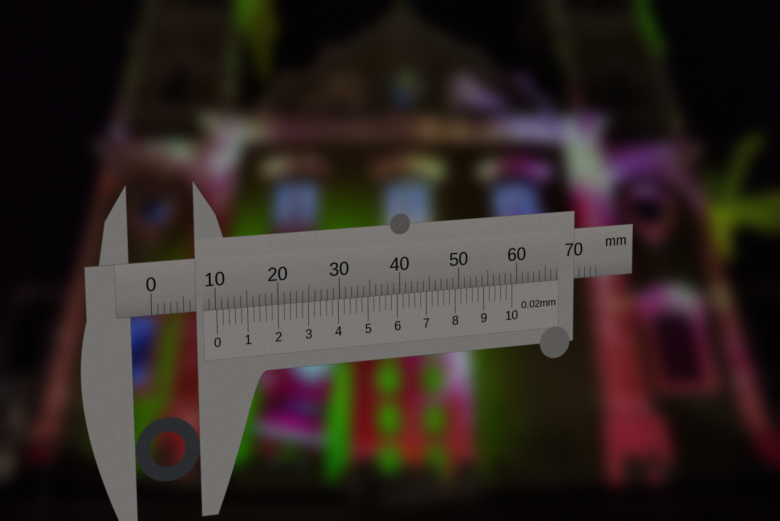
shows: 10.2 mm
